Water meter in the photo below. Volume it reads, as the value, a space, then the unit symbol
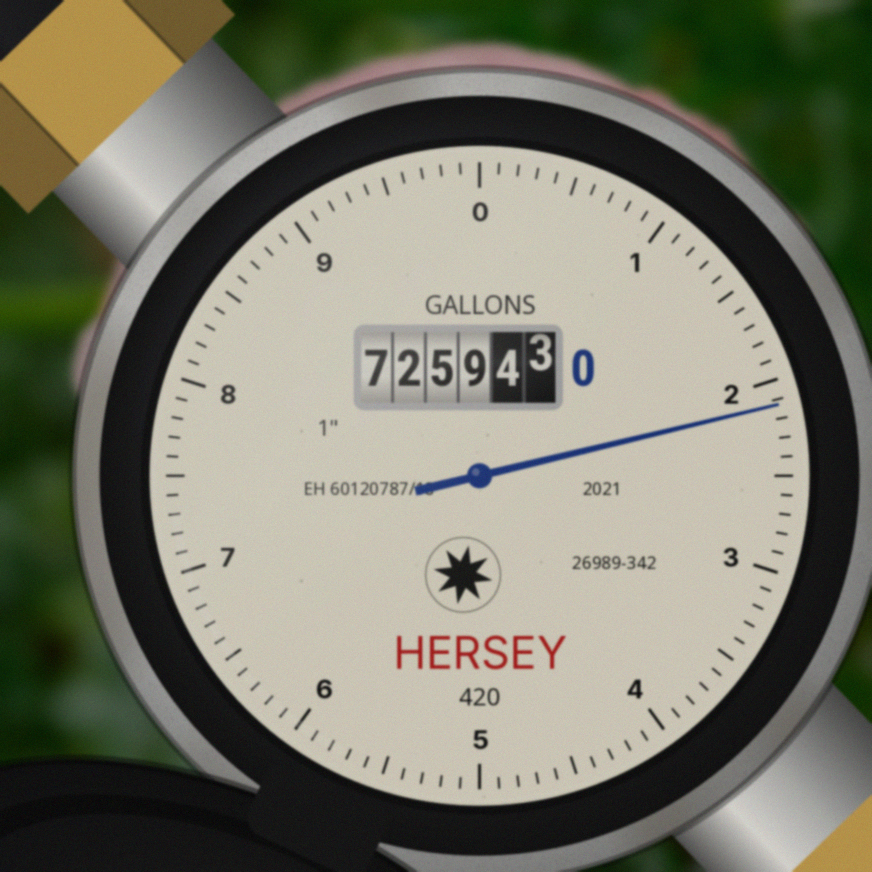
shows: 7259432.1 gal
